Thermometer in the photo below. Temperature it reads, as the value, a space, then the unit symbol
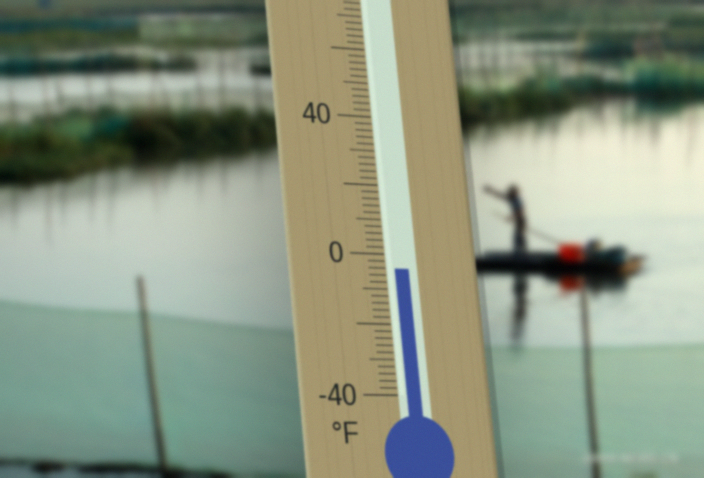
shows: -4 °F
